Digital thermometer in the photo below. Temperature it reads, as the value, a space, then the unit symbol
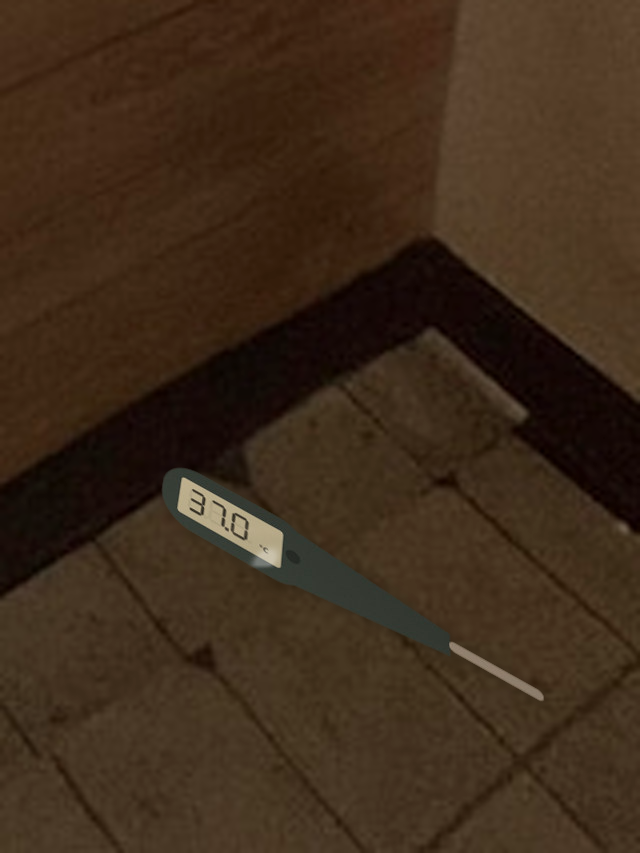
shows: 37.0 °C
